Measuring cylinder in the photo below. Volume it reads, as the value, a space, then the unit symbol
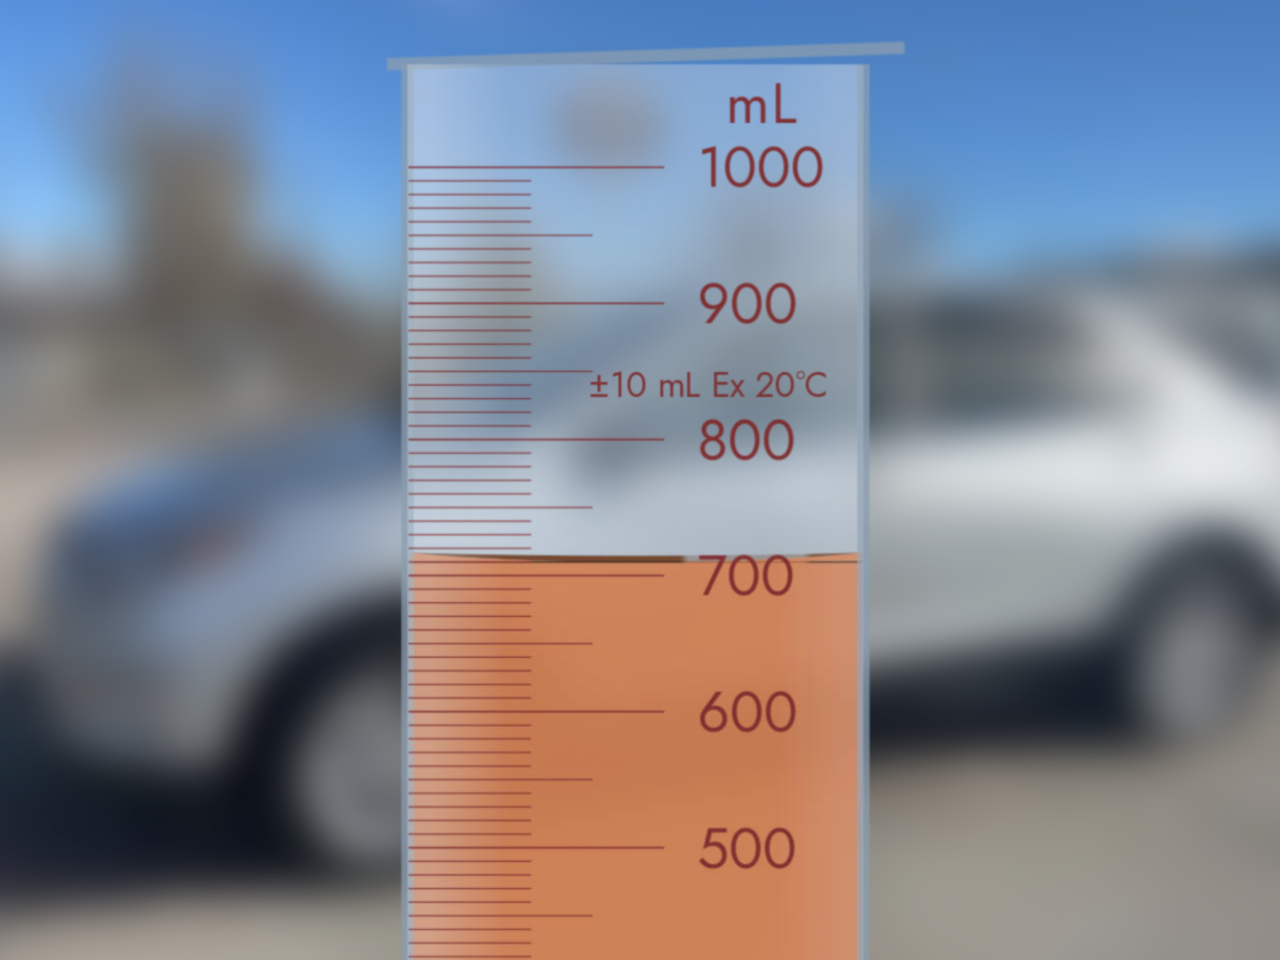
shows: 710 mL
